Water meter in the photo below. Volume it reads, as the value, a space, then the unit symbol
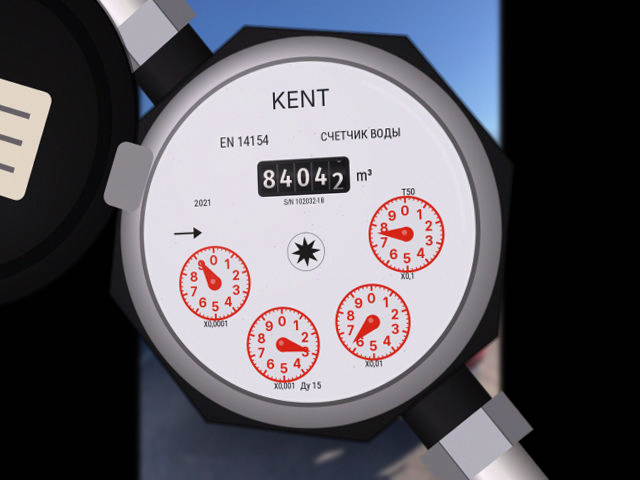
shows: 84041.7629 m³
